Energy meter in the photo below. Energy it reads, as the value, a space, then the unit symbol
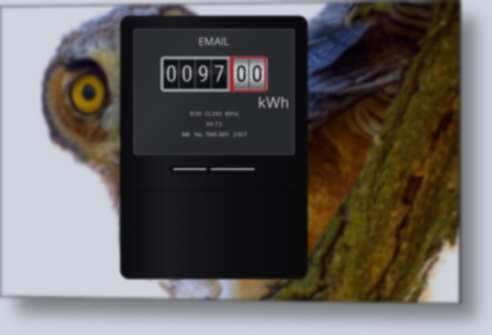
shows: 97.00 kWh
